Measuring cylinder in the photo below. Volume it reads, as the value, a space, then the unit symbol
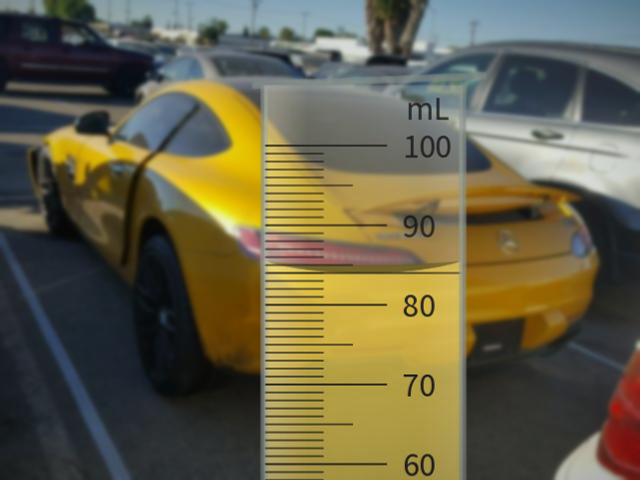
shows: 84 mL
